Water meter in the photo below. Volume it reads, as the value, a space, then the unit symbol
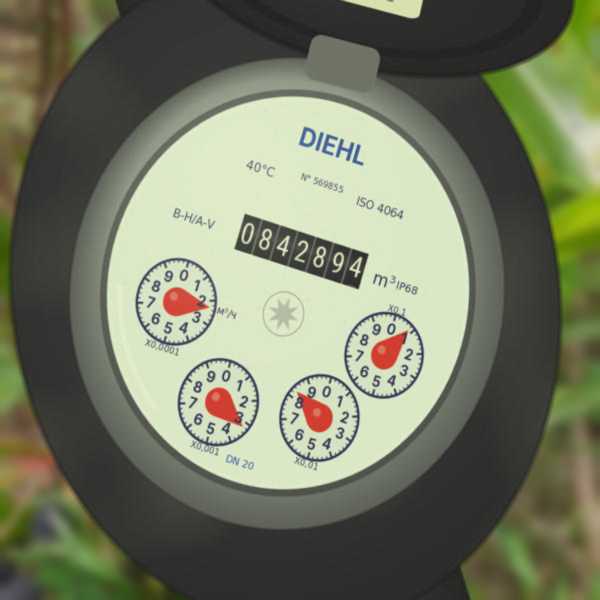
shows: 842894.0832 m³
